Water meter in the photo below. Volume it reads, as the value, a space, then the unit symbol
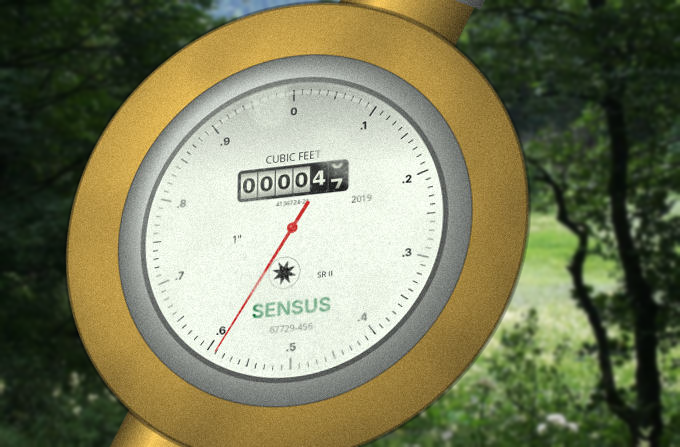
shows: 46.59 ft³
